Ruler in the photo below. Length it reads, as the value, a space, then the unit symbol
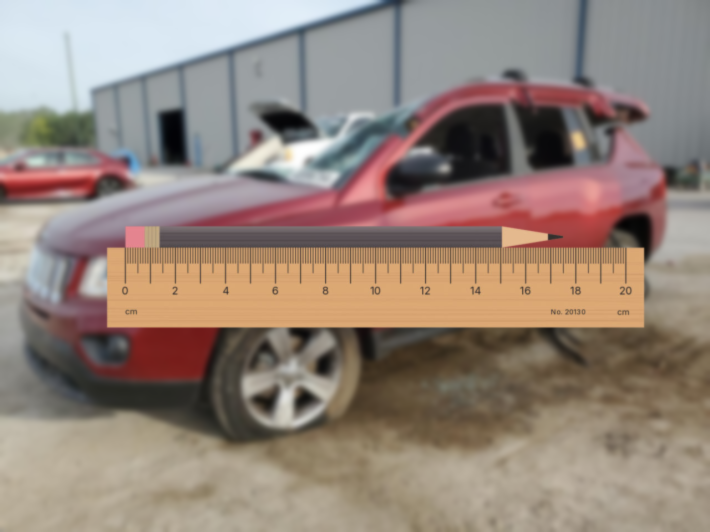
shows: 17.5 cm
